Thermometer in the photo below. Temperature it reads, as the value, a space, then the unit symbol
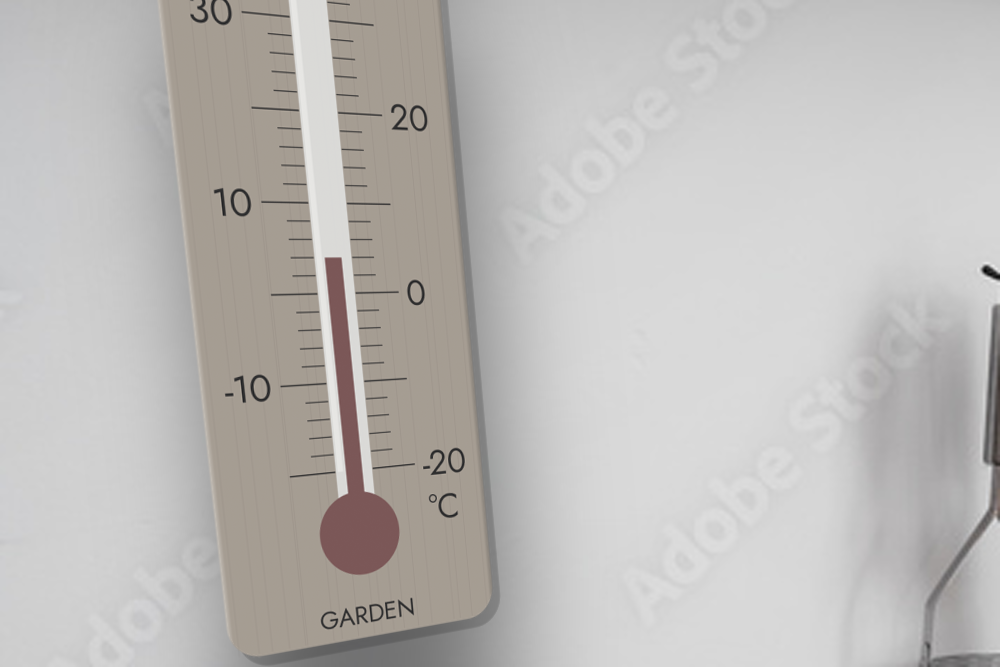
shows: 4 °C
